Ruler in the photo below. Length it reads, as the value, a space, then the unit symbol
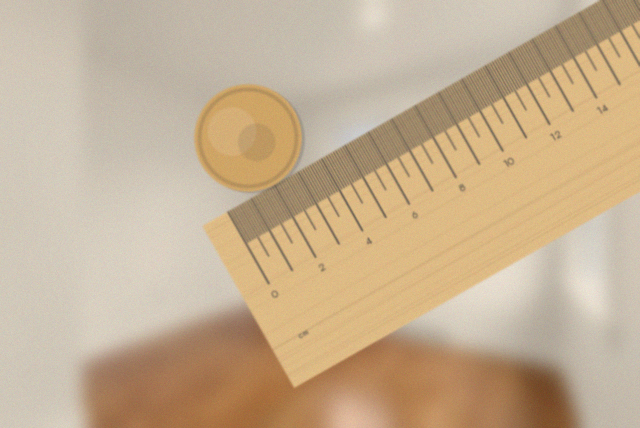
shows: 4 cm
